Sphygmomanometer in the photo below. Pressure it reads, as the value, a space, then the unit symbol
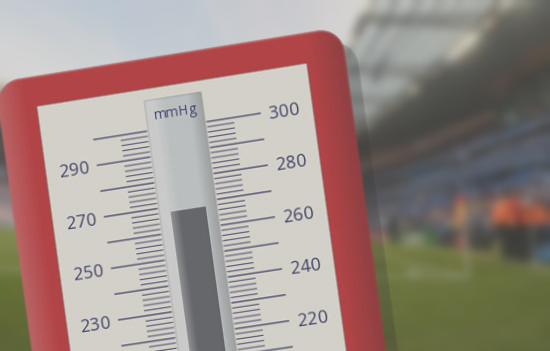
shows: 268 mmHg
